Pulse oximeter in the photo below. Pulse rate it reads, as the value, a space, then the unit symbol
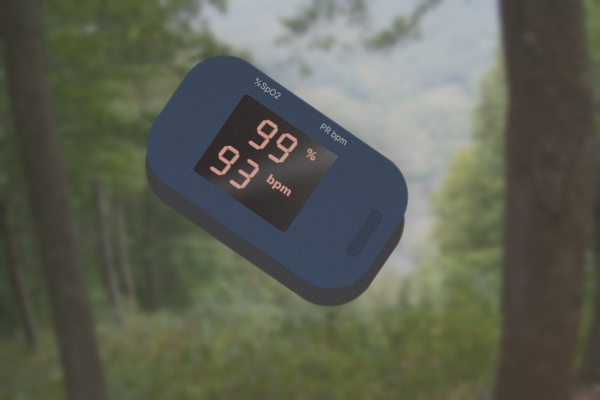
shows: 93 bpm
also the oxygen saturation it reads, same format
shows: 99 %
